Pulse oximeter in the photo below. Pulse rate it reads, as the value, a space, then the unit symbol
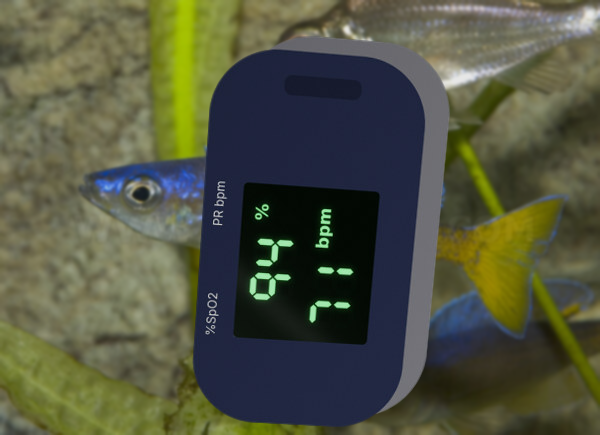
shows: 71 bpm
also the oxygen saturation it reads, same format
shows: 94 %
